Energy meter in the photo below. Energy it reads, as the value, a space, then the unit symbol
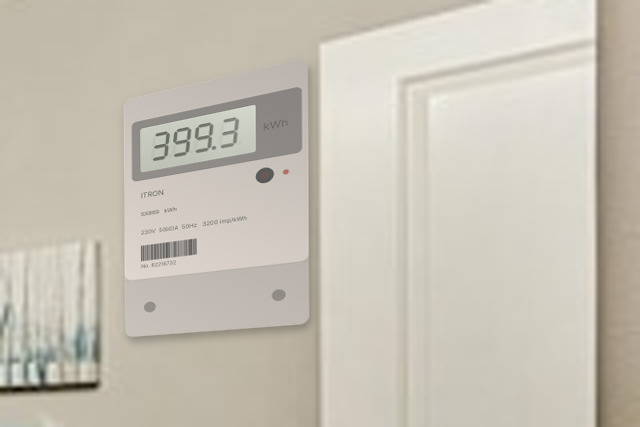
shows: 399.3 kWh
